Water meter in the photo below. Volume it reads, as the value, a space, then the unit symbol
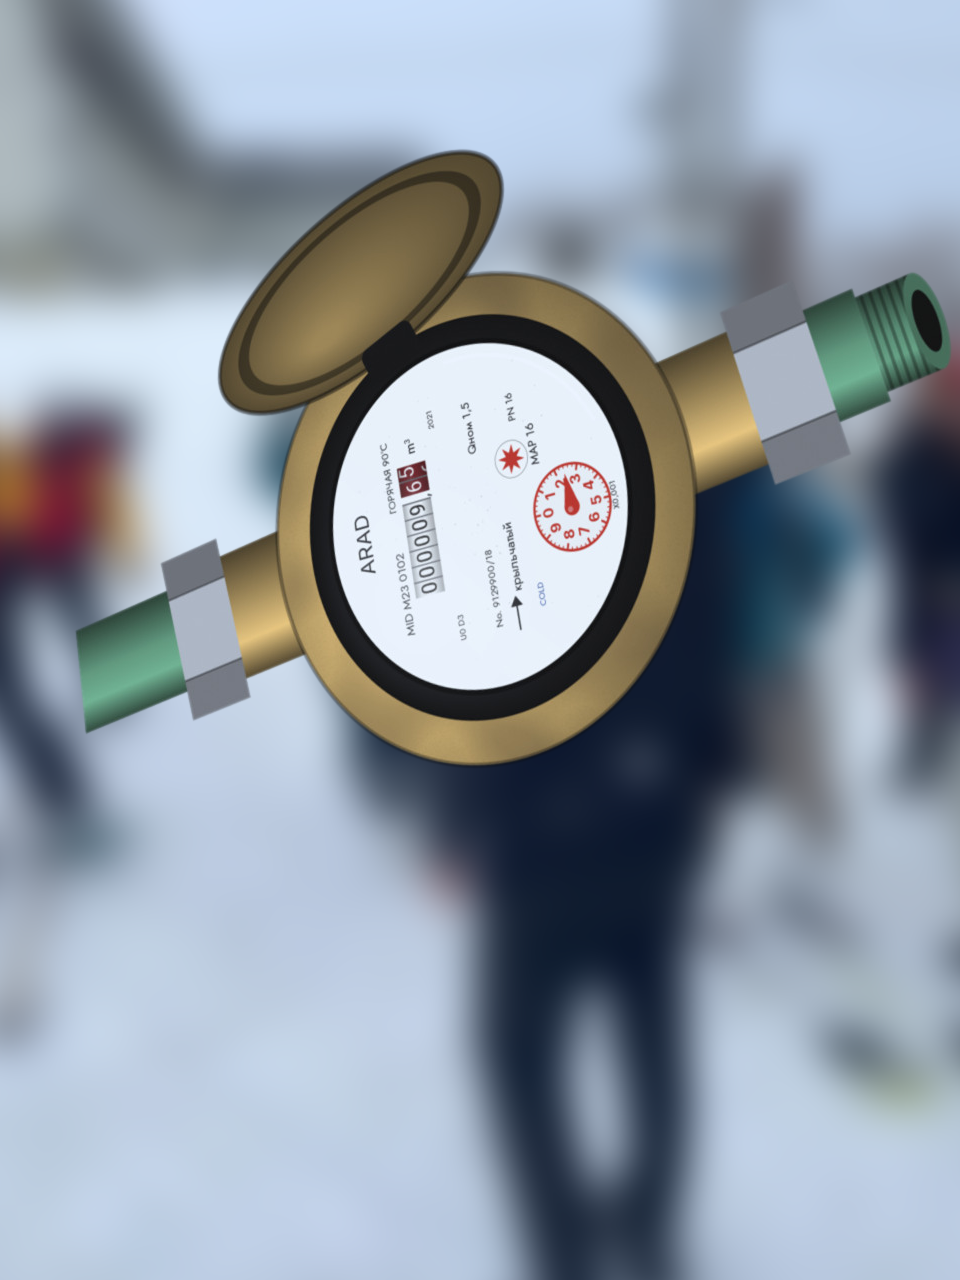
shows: 9.652 m³
